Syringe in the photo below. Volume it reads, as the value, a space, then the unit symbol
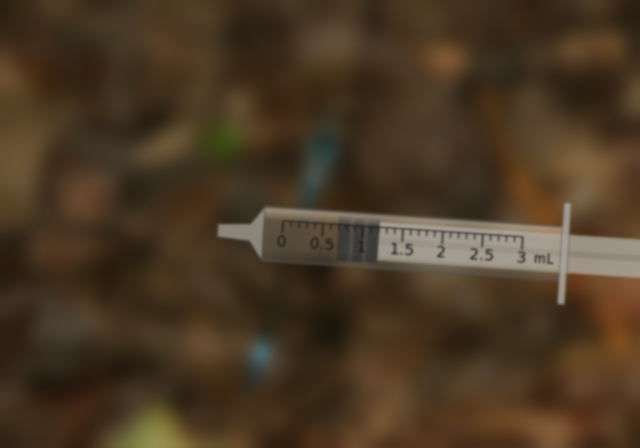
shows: 0.7 mL
